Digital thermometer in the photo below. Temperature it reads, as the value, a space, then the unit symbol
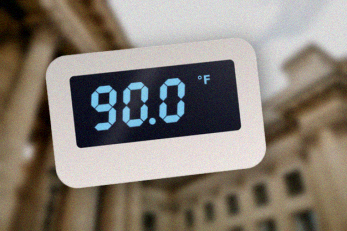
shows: 90.0 °F
